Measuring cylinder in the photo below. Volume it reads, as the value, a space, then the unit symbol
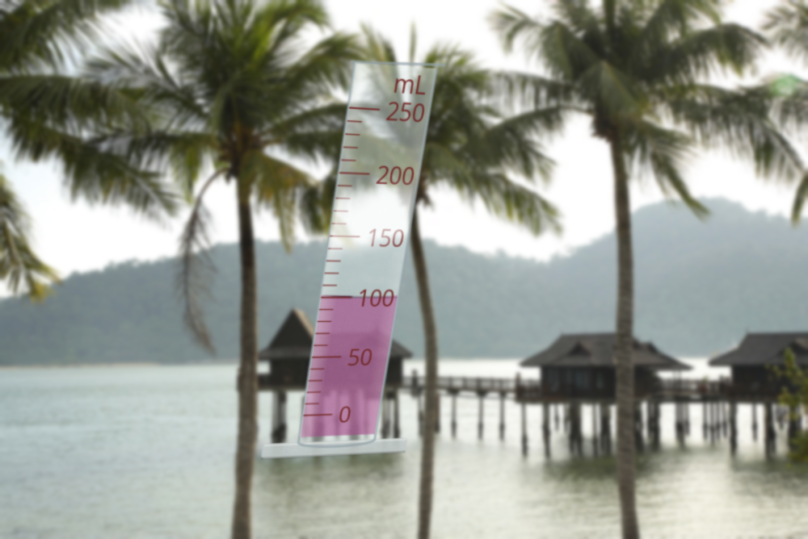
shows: 100 mL
